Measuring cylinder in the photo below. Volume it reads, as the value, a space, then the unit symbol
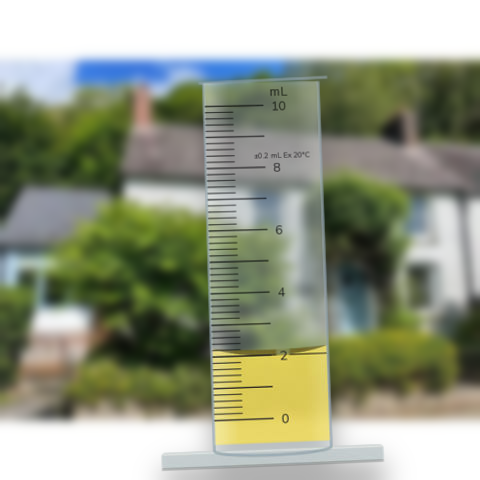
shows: 2 mL
